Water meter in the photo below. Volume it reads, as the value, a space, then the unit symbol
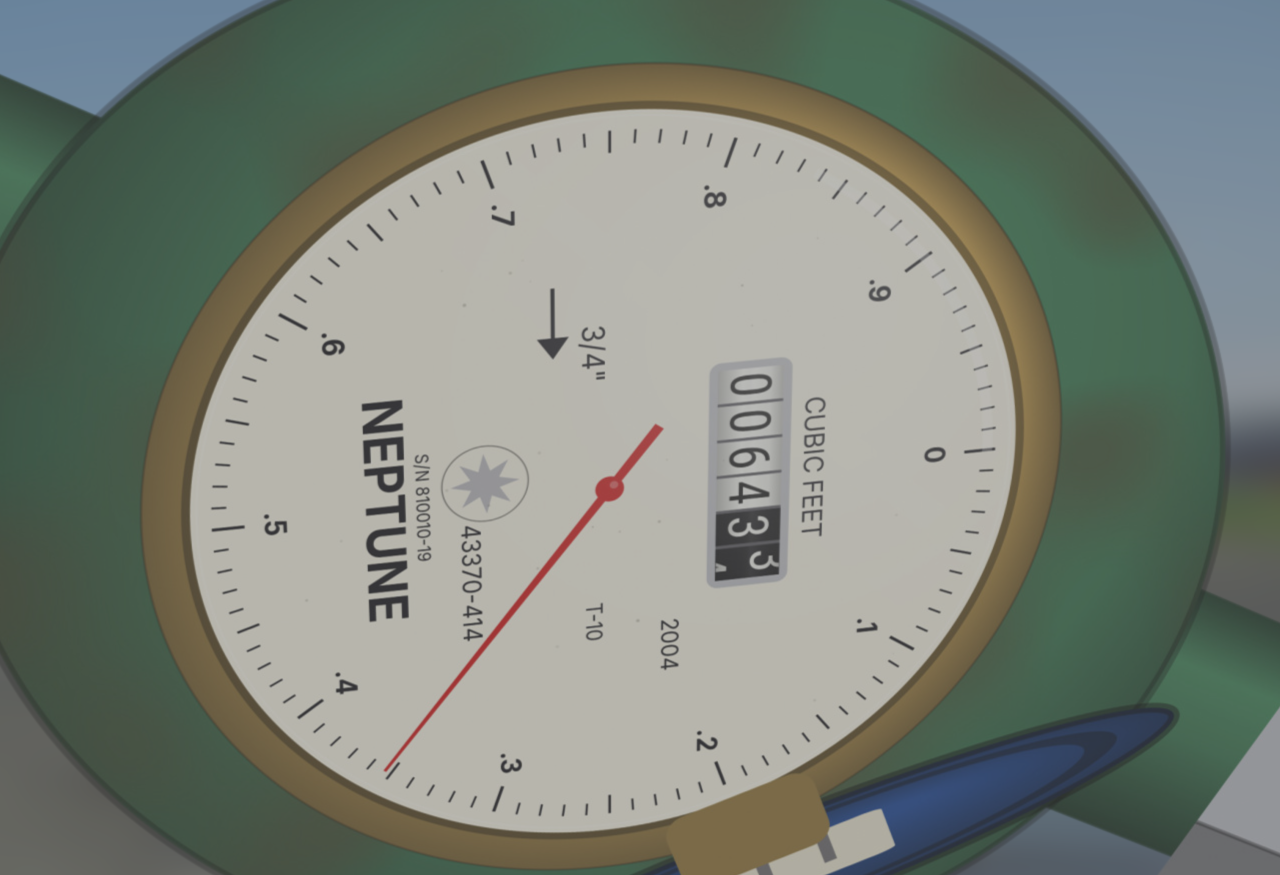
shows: 6433.35 ft³
